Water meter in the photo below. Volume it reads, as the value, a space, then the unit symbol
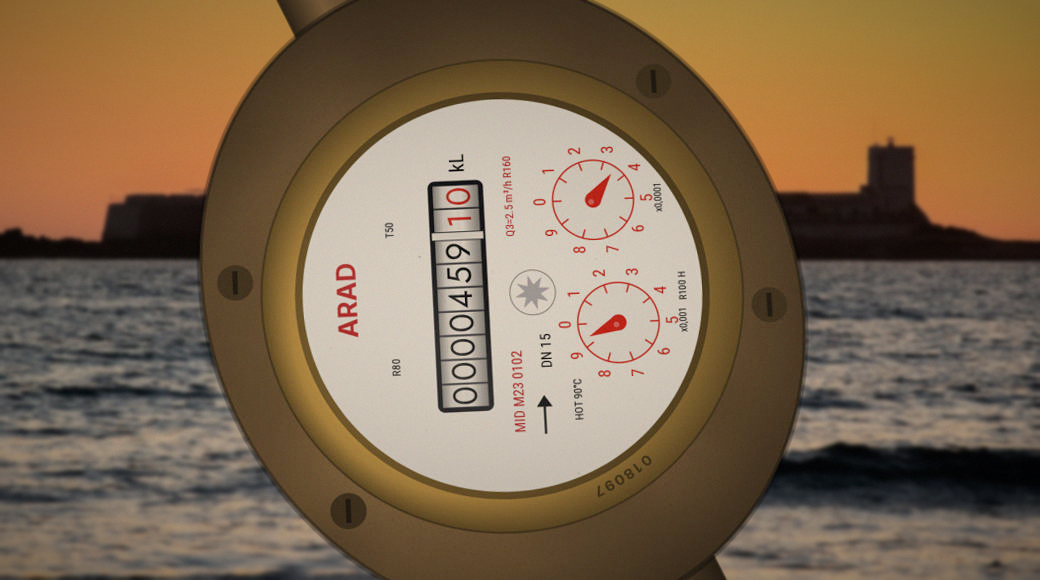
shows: 459.0993 kL
